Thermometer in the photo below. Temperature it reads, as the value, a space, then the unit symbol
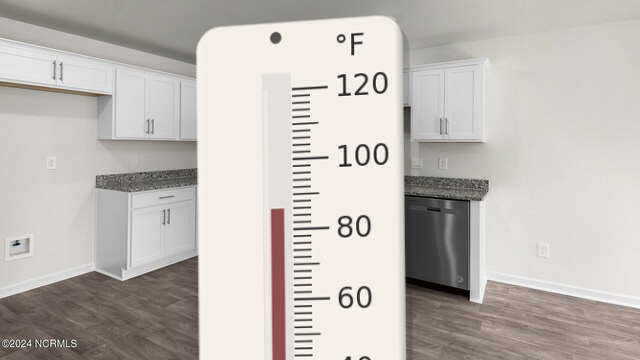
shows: 86 °F
